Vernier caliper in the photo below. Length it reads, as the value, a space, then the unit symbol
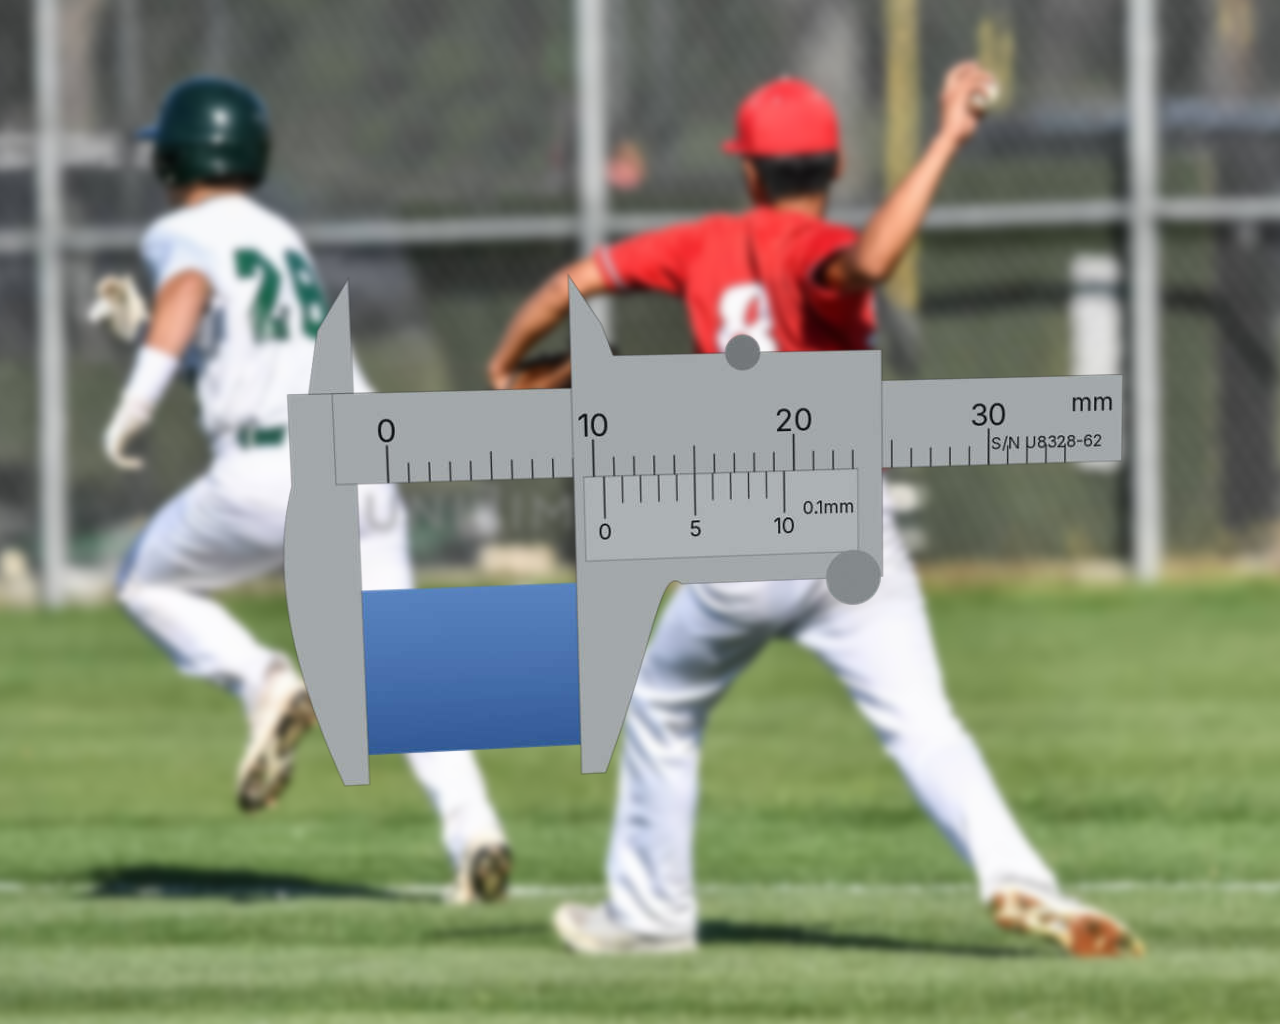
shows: 10.5 mm
